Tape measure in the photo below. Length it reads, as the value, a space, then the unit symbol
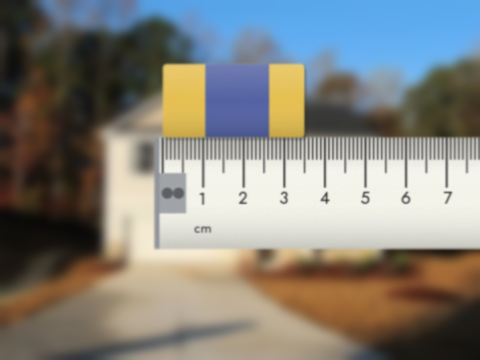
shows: 3.5 cm
